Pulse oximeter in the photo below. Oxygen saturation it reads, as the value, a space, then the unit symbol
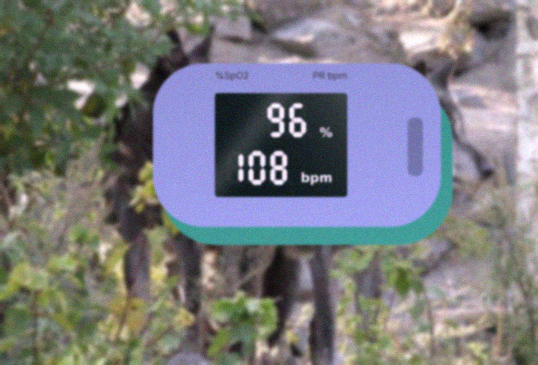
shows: 96 %
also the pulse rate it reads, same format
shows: 108 bpm
